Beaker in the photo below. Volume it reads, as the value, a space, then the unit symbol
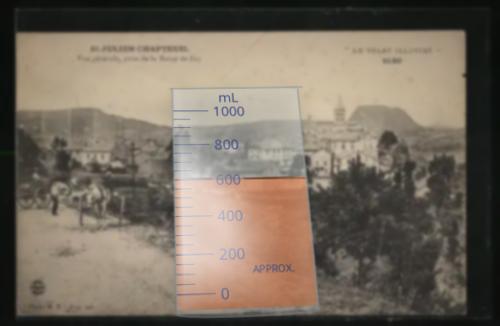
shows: 600 mL
